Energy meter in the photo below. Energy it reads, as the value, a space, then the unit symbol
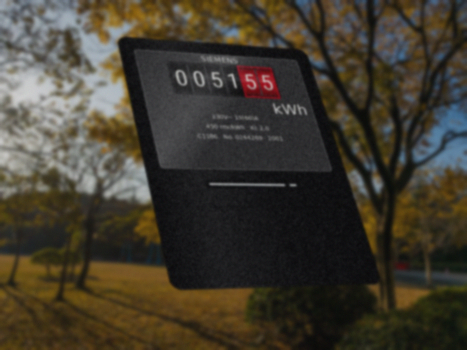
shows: 51.55 kWh
